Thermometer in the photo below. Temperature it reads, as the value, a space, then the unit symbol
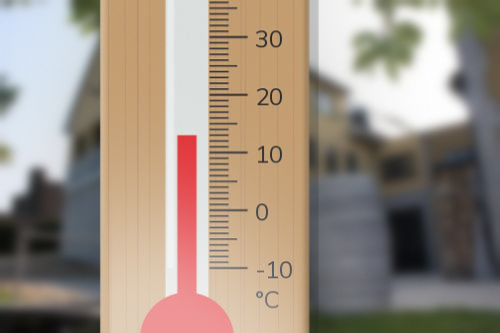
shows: 13 °C
